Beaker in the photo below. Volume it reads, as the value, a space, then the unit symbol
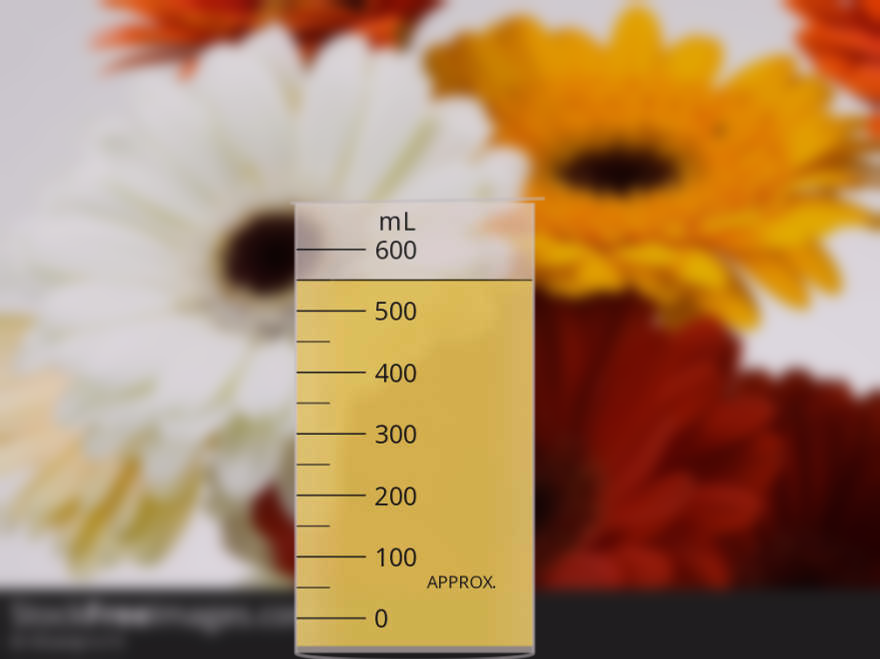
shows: 550 mL
